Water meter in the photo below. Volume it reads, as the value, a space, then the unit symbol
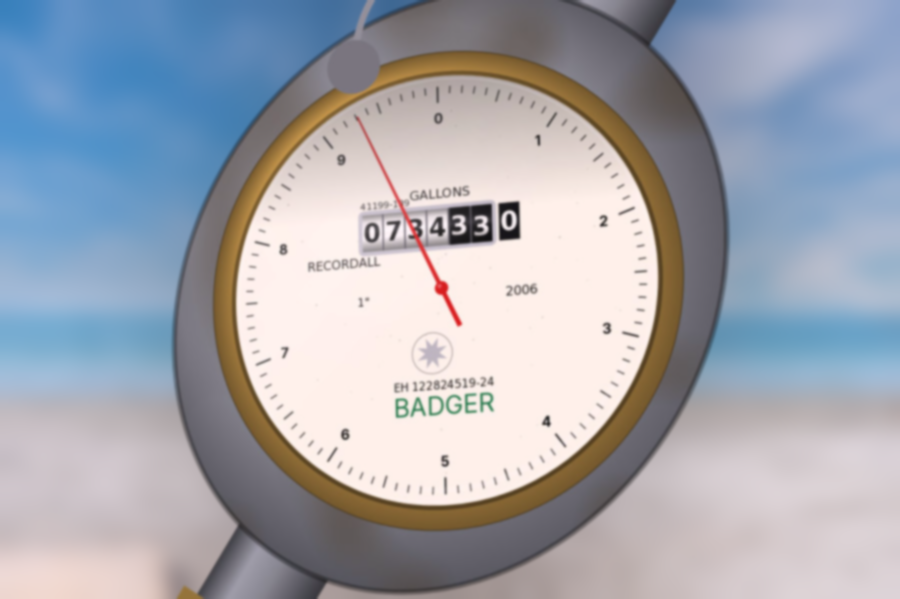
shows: 734329.3 gal
